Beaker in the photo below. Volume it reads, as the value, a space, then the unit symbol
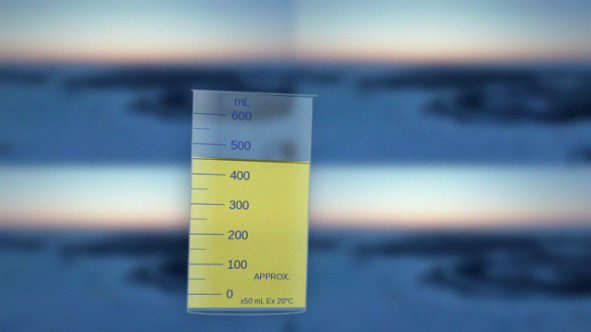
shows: 450 mL
